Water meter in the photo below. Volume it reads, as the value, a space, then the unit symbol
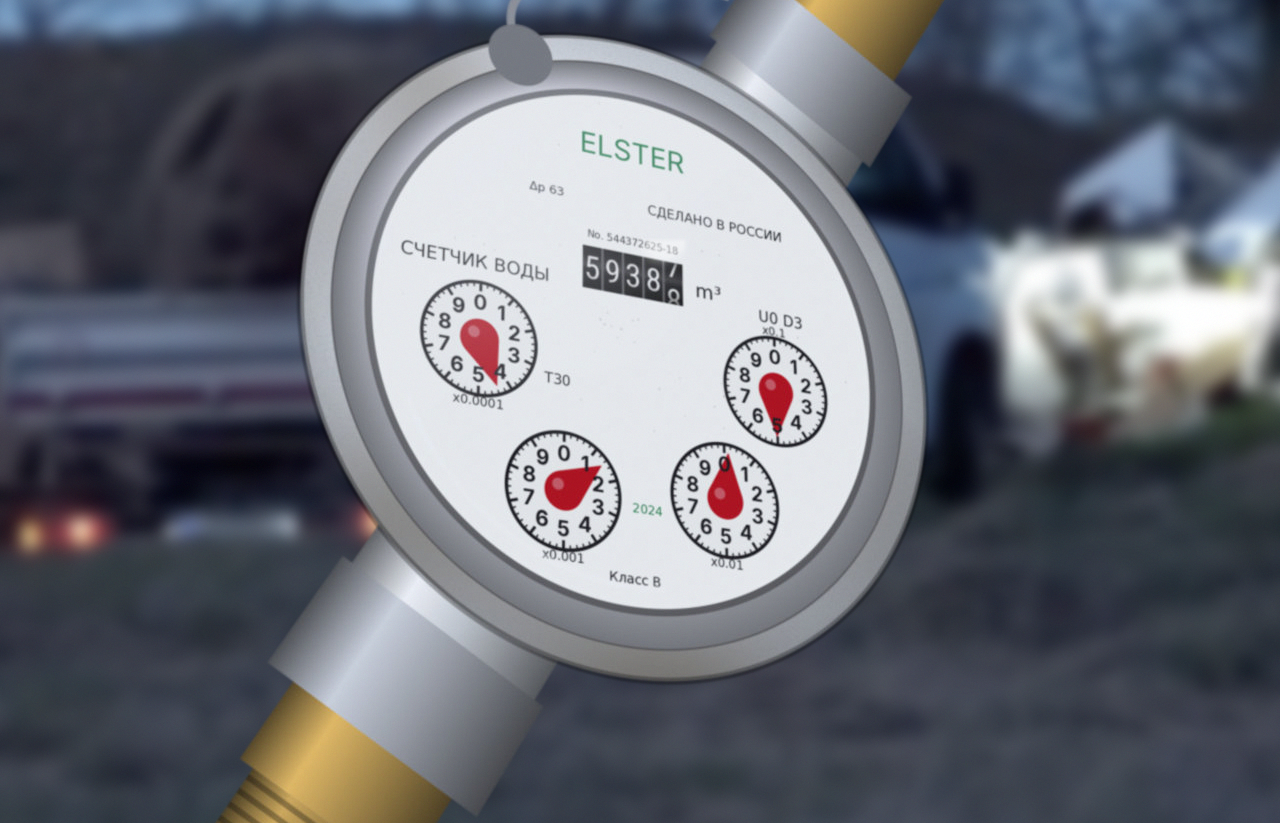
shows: 59387.5014 m³
